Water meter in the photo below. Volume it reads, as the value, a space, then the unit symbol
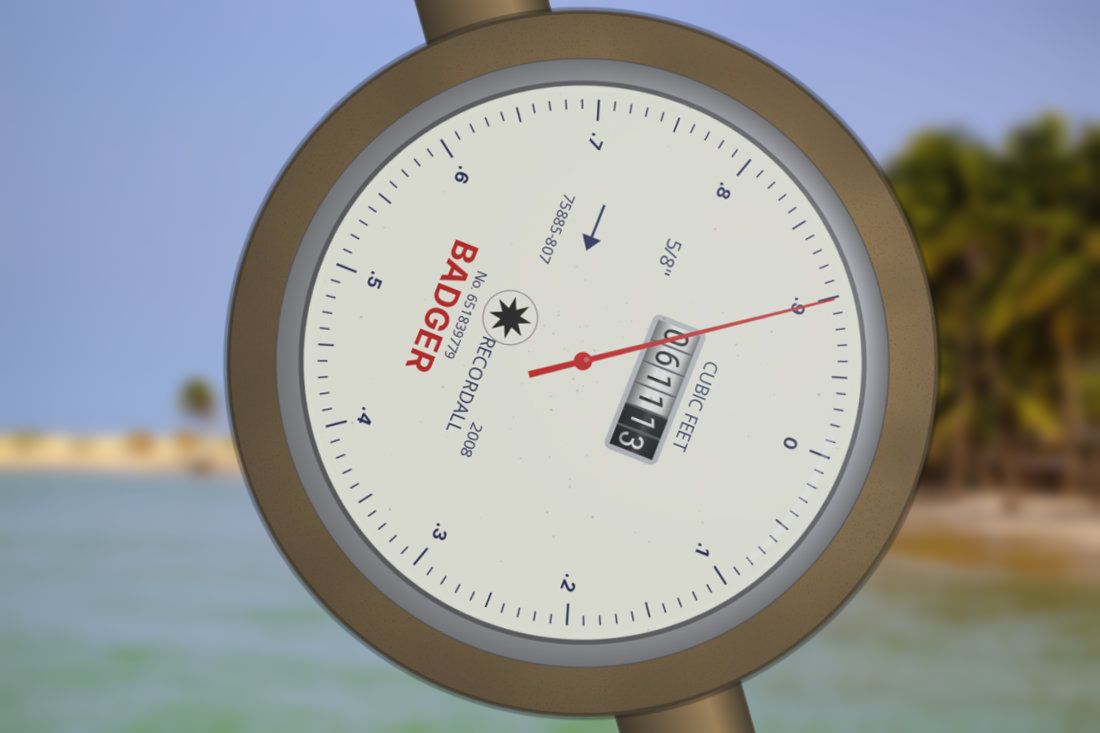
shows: 61112.90 ft³
